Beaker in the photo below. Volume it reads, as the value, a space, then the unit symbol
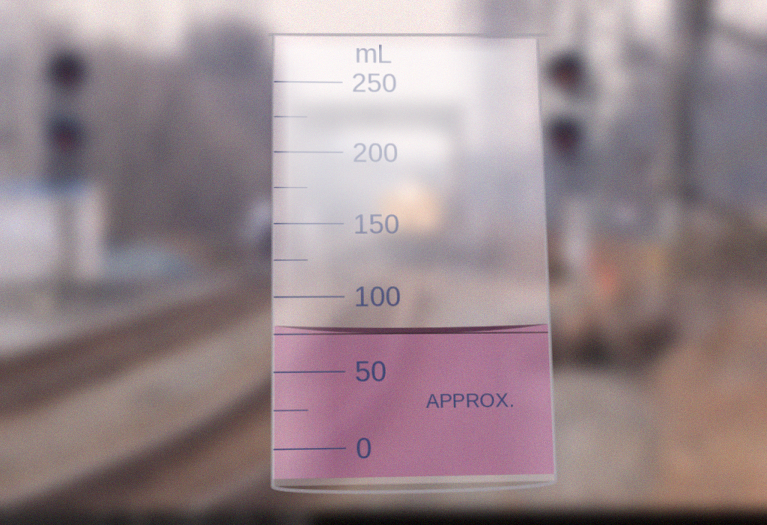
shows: 75 mL
